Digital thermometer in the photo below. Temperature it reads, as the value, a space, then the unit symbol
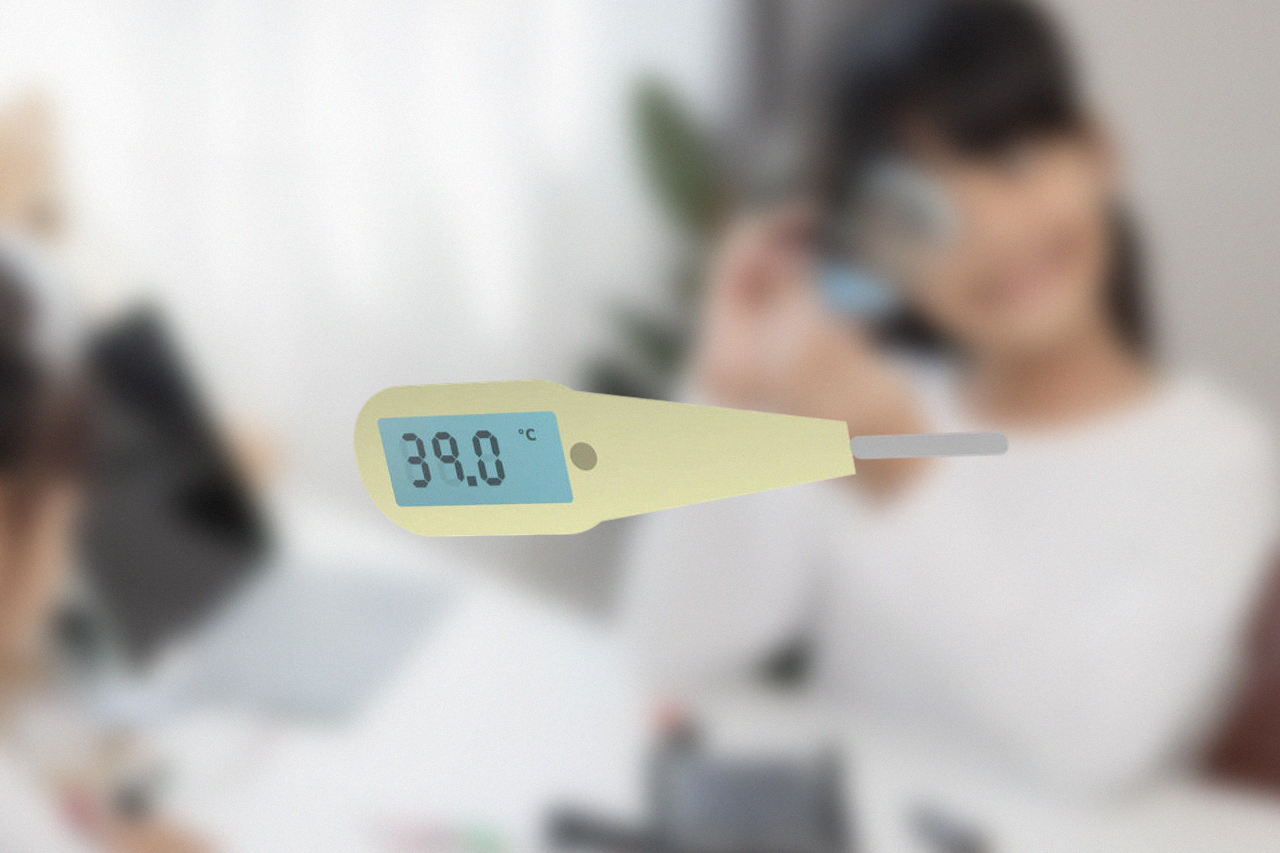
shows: 39.0 °C
